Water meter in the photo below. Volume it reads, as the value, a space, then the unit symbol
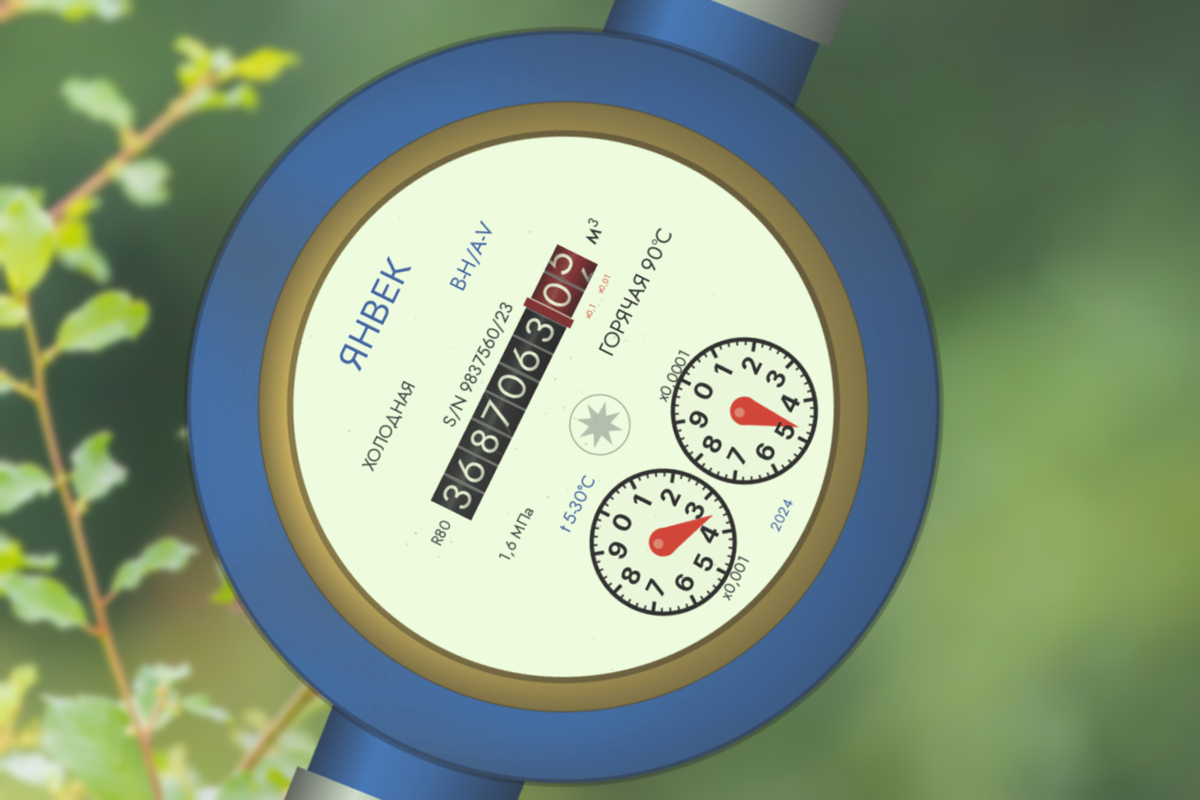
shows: 3687063.0534 m³
